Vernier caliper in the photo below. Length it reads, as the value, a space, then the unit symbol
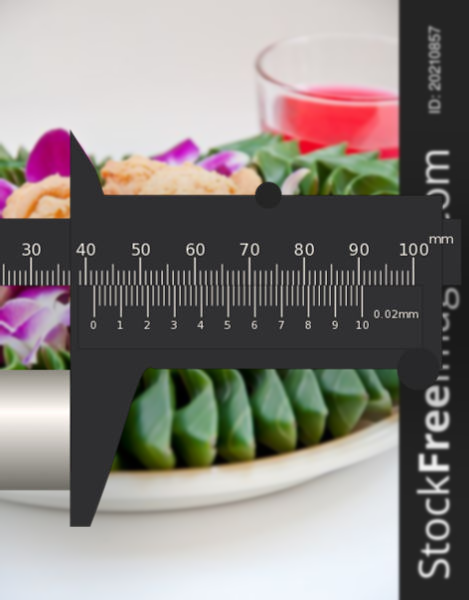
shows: 41.6 mm
